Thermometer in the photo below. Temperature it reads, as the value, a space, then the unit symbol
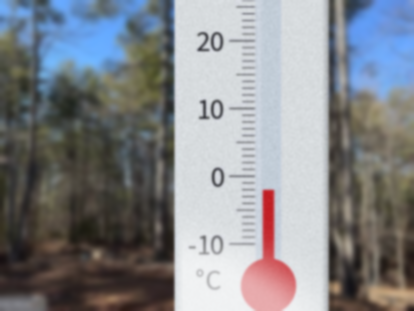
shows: -2 °C
